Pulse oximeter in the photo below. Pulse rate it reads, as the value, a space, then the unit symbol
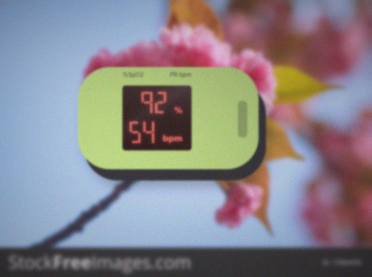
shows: 54 bpm
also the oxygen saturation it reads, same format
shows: 92 %
